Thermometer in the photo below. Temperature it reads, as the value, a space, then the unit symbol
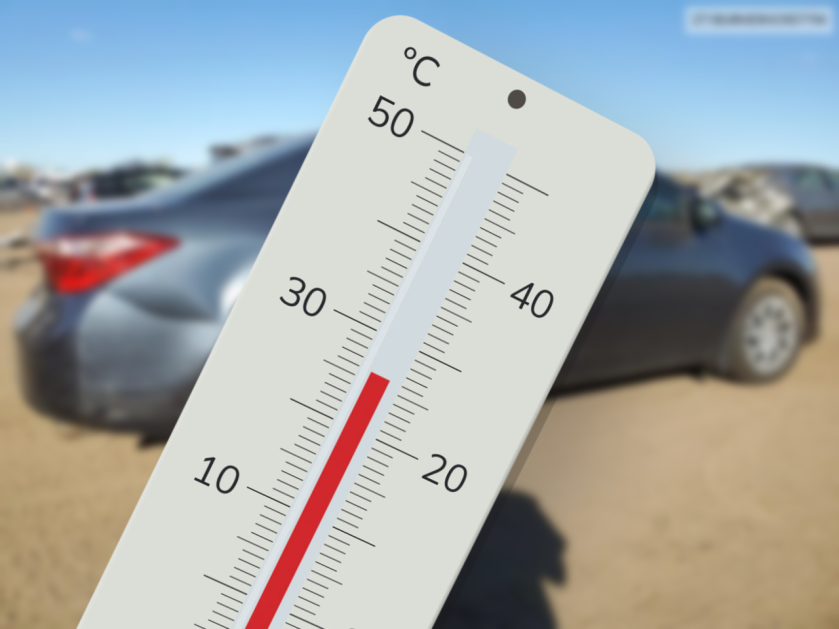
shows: 26 °C
